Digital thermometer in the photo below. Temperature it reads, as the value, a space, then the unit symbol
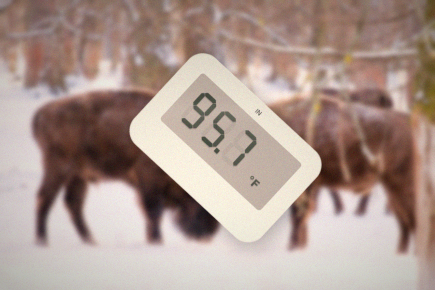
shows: 95.7 °F
